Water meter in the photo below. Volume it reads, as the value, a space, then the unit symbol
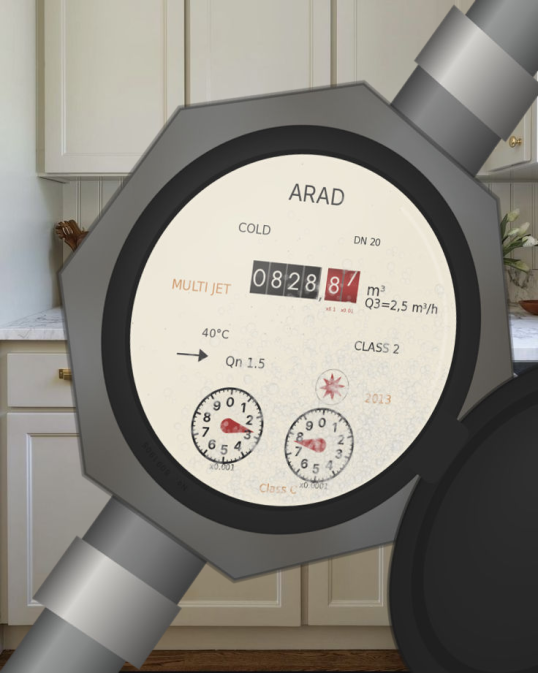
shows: 828.8727 m³
